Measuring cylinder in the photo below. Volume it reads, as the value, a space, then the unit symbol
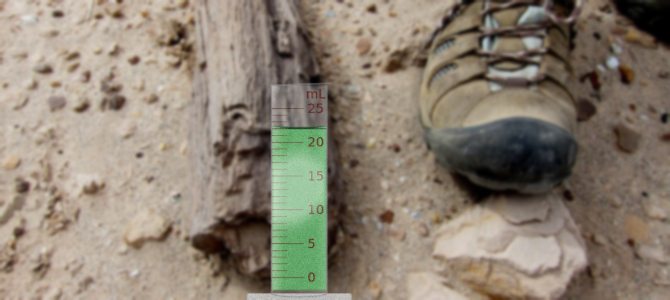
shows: 22 mL
